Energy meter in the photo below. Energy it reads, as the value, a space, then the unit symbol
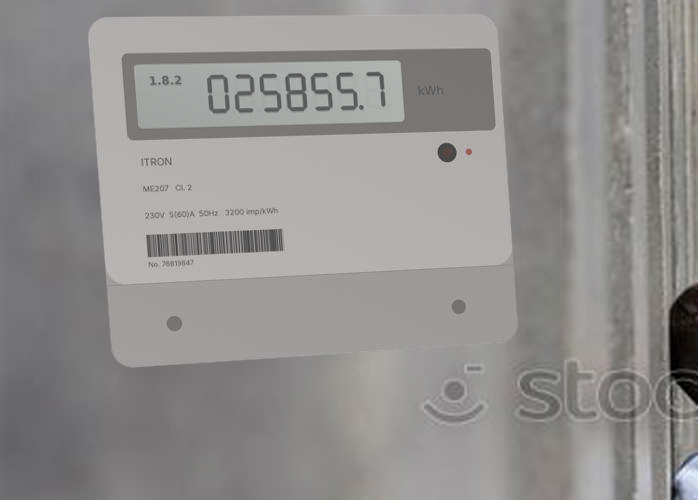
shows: 25855.7 kWh
